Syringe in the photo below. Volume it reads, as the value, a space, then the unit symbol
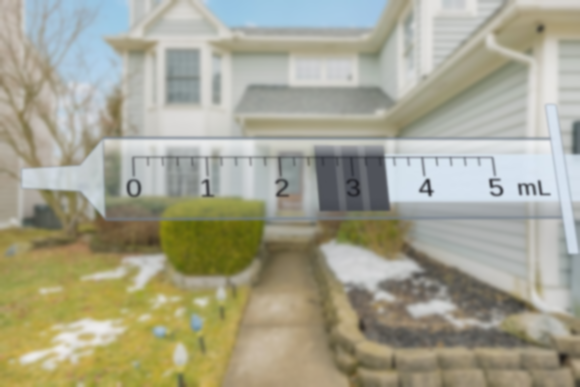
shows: 2.5 mL
